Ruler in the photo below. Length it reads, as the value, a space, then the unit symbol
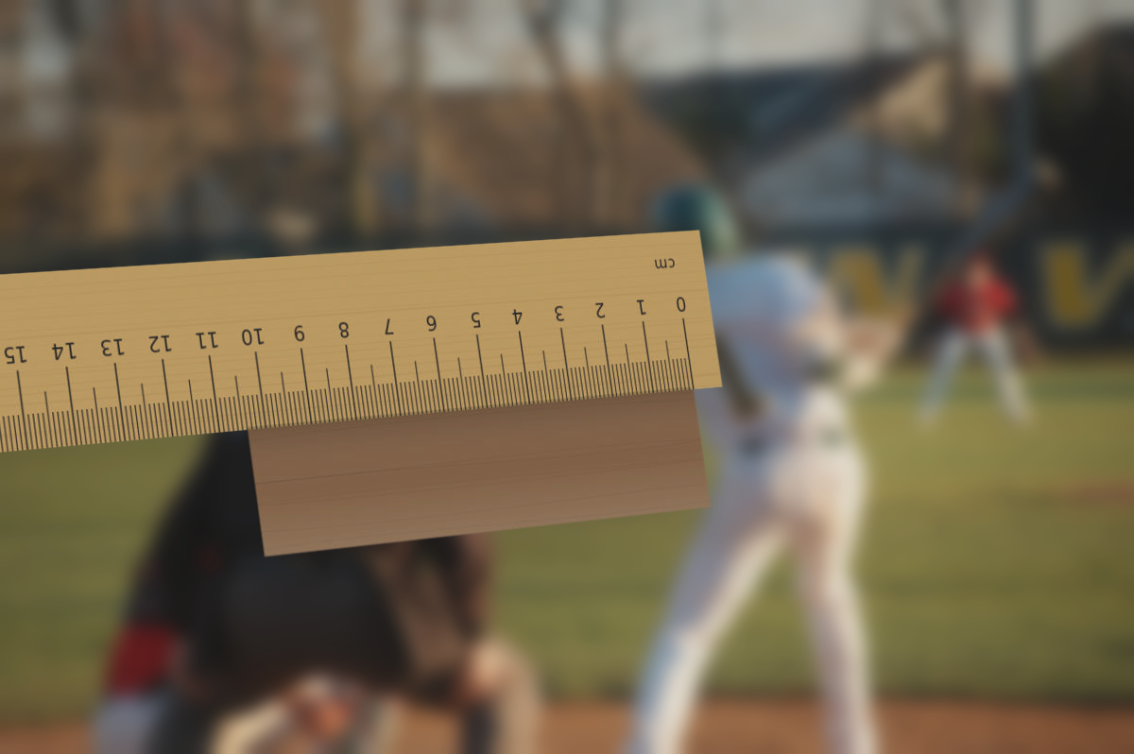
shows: 10.4 cm
